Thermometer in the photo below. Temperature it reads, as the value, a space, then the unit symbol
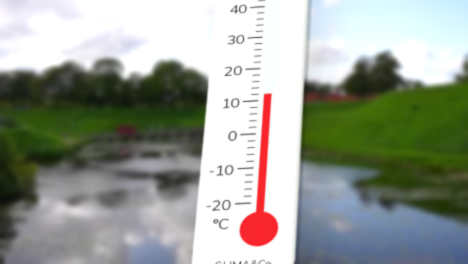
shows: 12 °C
